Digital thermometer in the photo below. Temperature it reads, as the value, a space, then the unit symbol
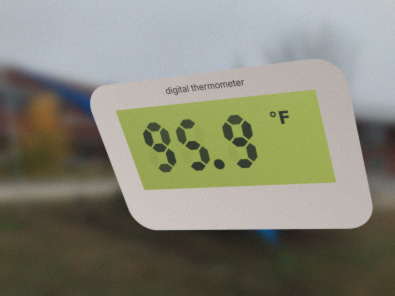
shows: 95.9 °F
